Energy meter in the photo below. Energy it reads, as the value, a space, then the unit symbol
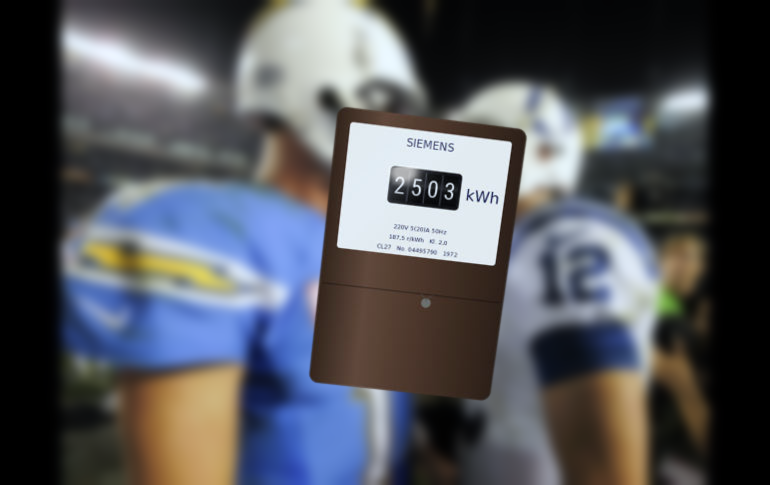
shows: 2503 kWh
